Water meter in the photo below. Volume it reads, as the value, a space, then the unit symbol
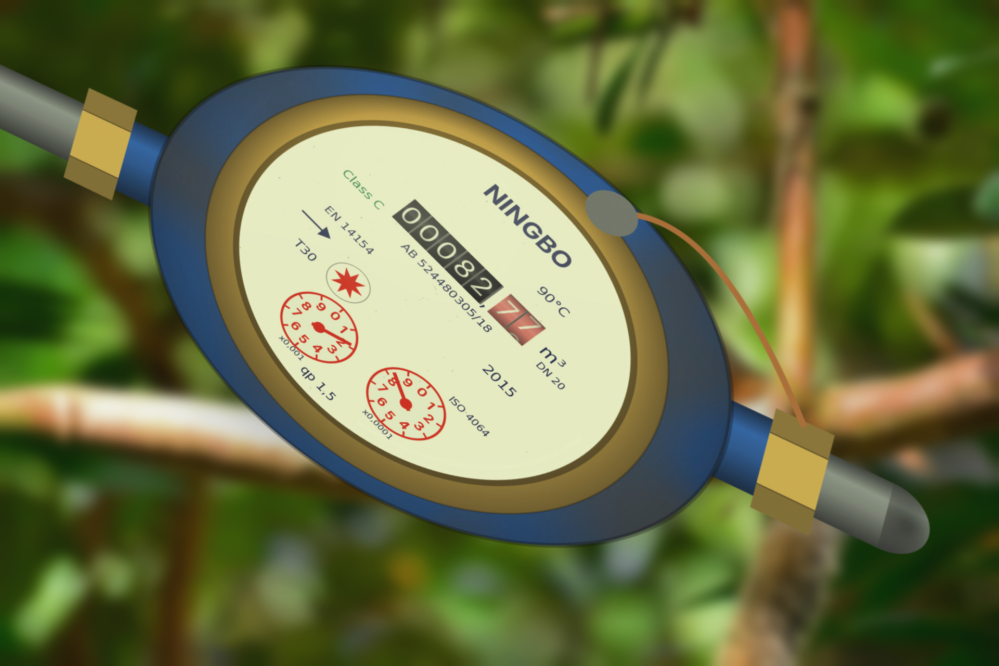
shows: 82.7718 m³
